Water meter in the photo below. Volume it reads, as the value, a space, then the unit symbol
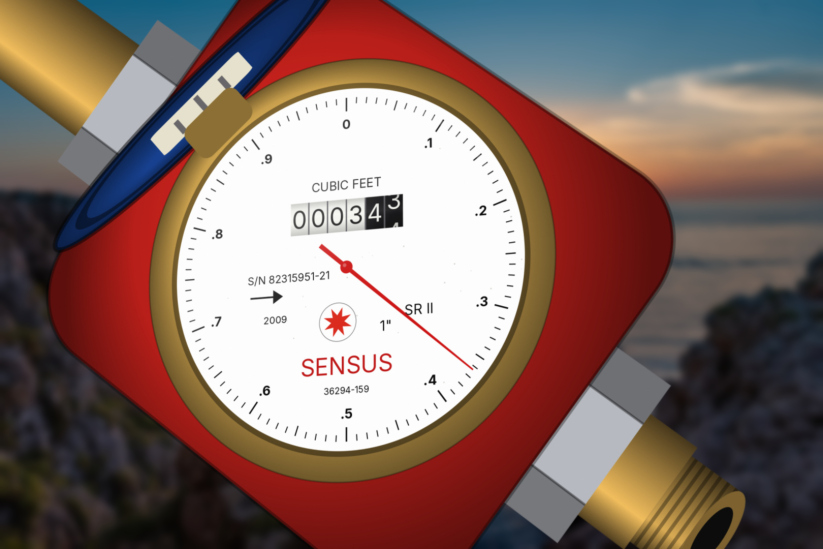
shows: 343.36 ft³
